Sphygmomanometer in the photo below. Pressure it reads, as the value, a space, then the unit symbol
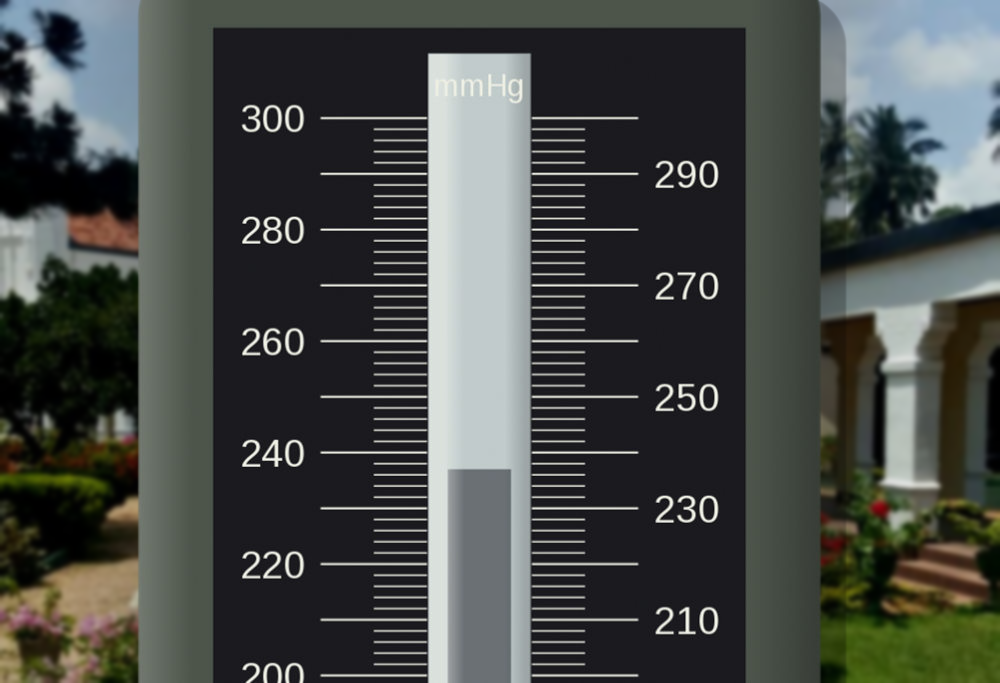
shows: 237 mmHg
